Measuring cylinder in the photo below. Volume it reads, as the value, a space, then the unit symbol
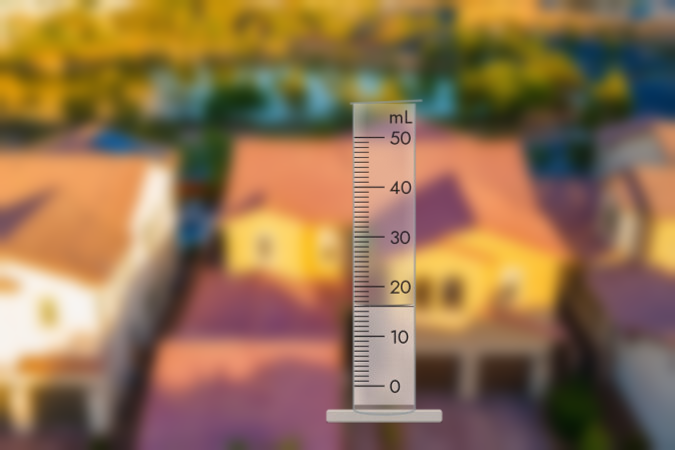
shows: 16 mL
